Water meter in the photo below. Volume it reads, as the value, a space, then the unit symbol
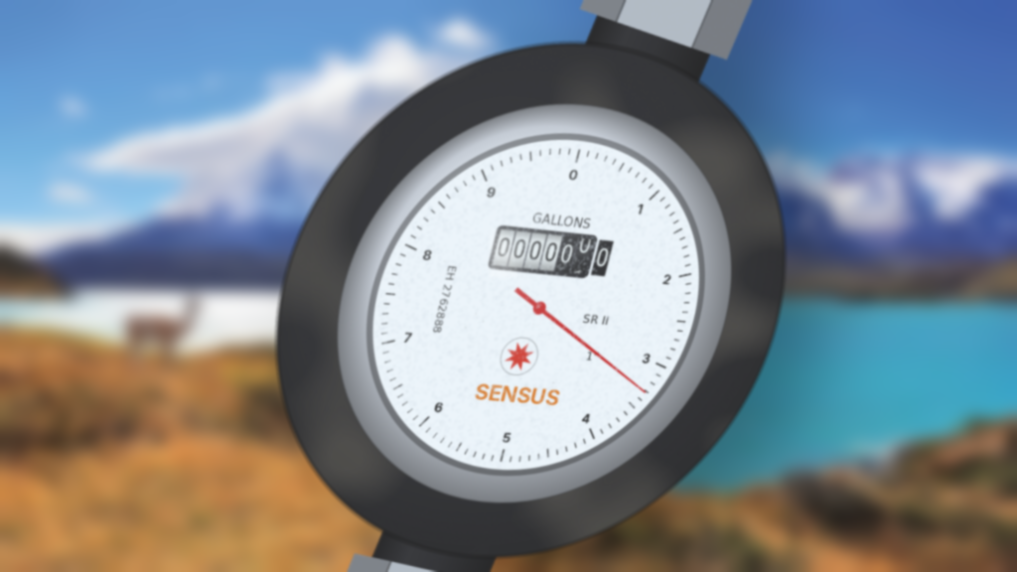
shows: 3.3 gal
